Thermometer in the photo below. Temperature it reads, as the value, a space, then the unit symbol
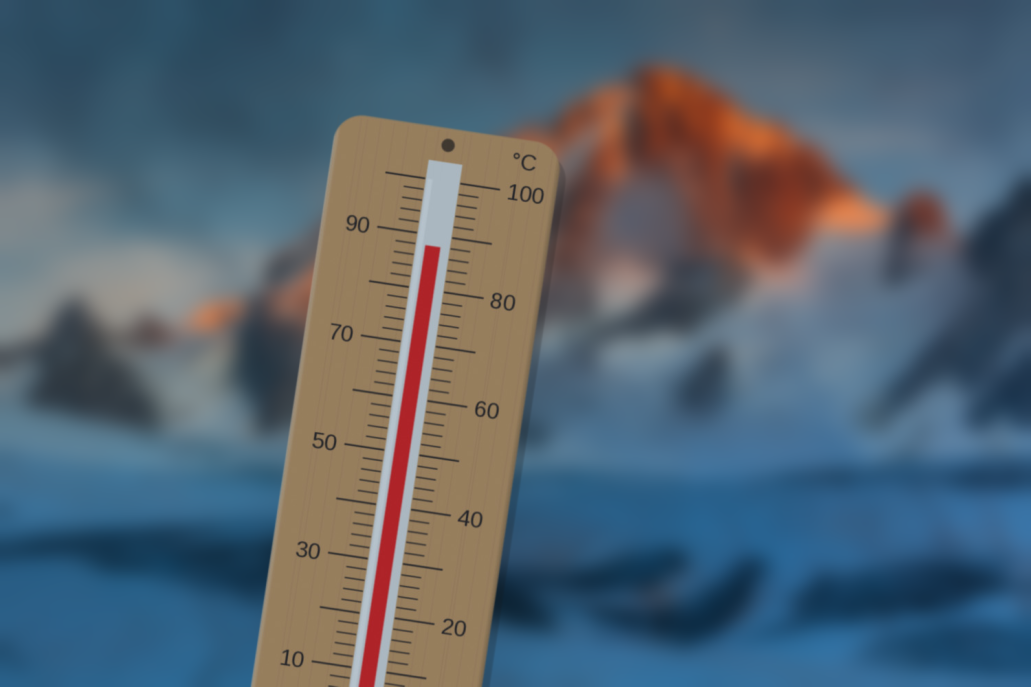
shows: 88 °C
